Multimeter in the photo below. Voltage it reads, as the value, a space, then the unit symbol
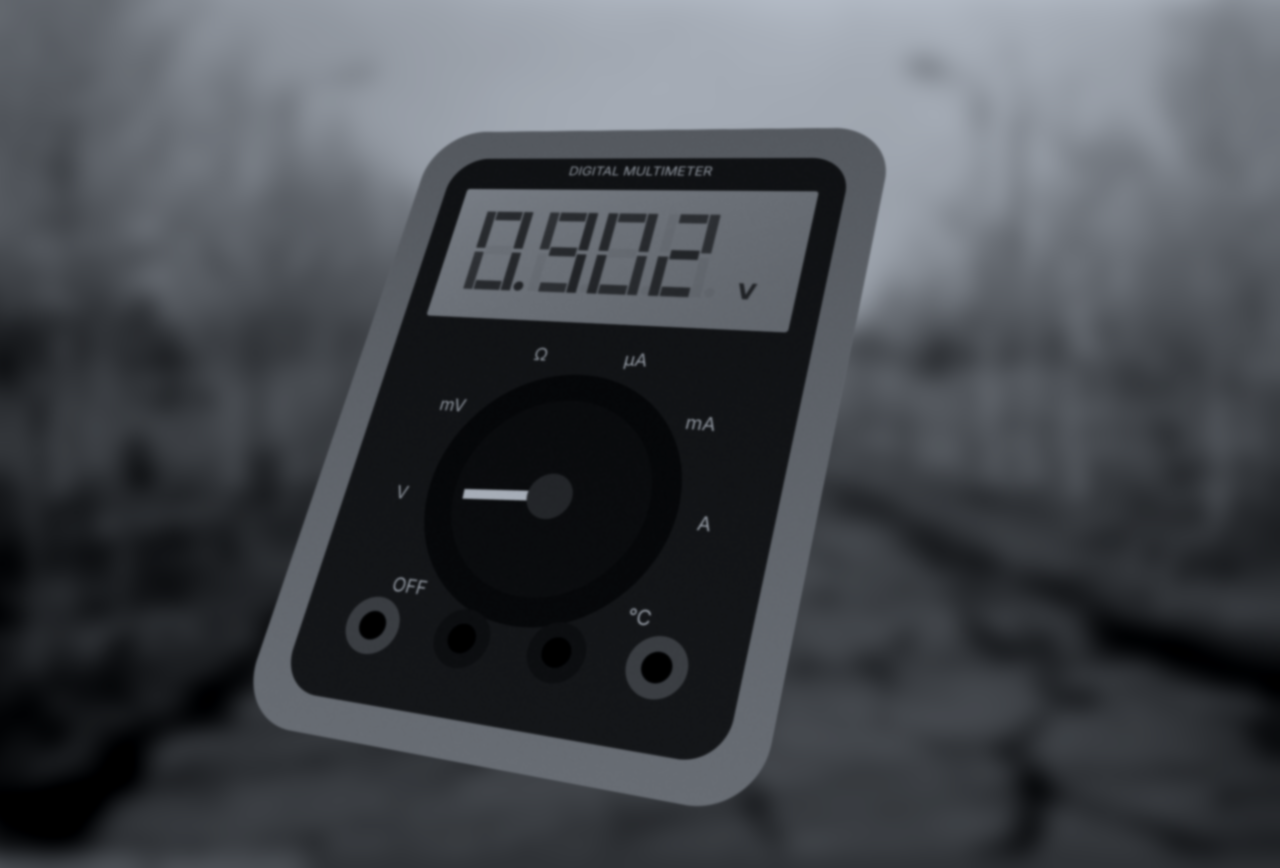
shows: 0.902 V
